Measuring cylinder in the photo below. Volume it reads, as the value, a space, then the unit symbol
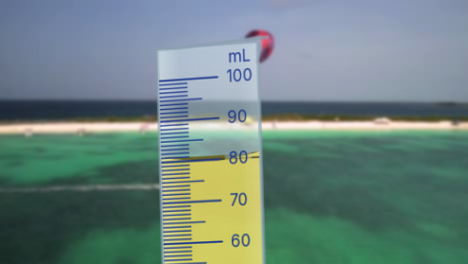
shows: 80 mL
